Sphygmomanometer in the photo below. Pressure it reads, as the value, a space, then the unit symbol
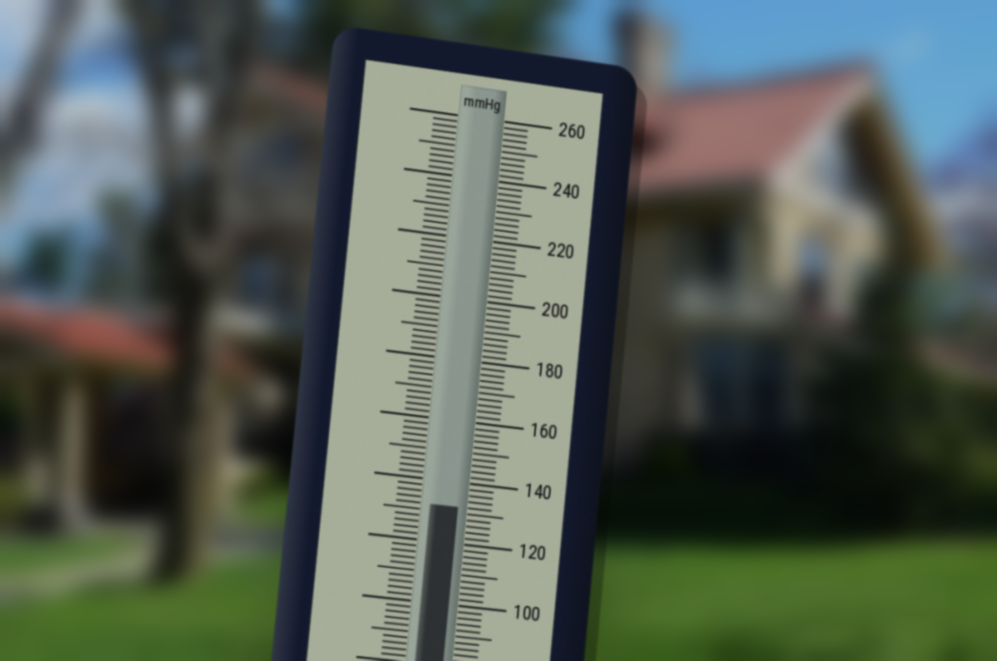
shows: 132 mmHg
